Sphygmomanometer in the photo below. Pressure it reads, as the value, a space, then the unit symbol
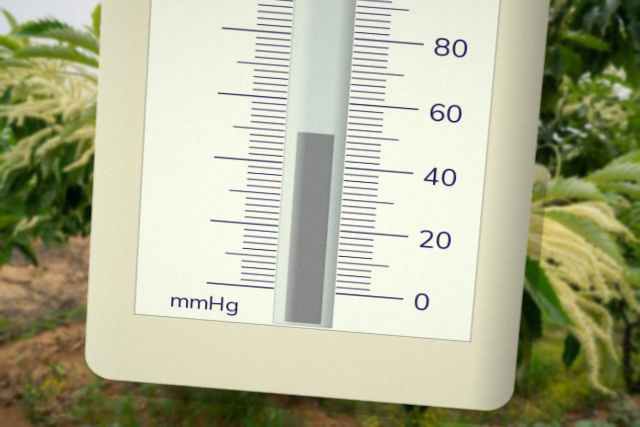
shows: 50 mmHg
